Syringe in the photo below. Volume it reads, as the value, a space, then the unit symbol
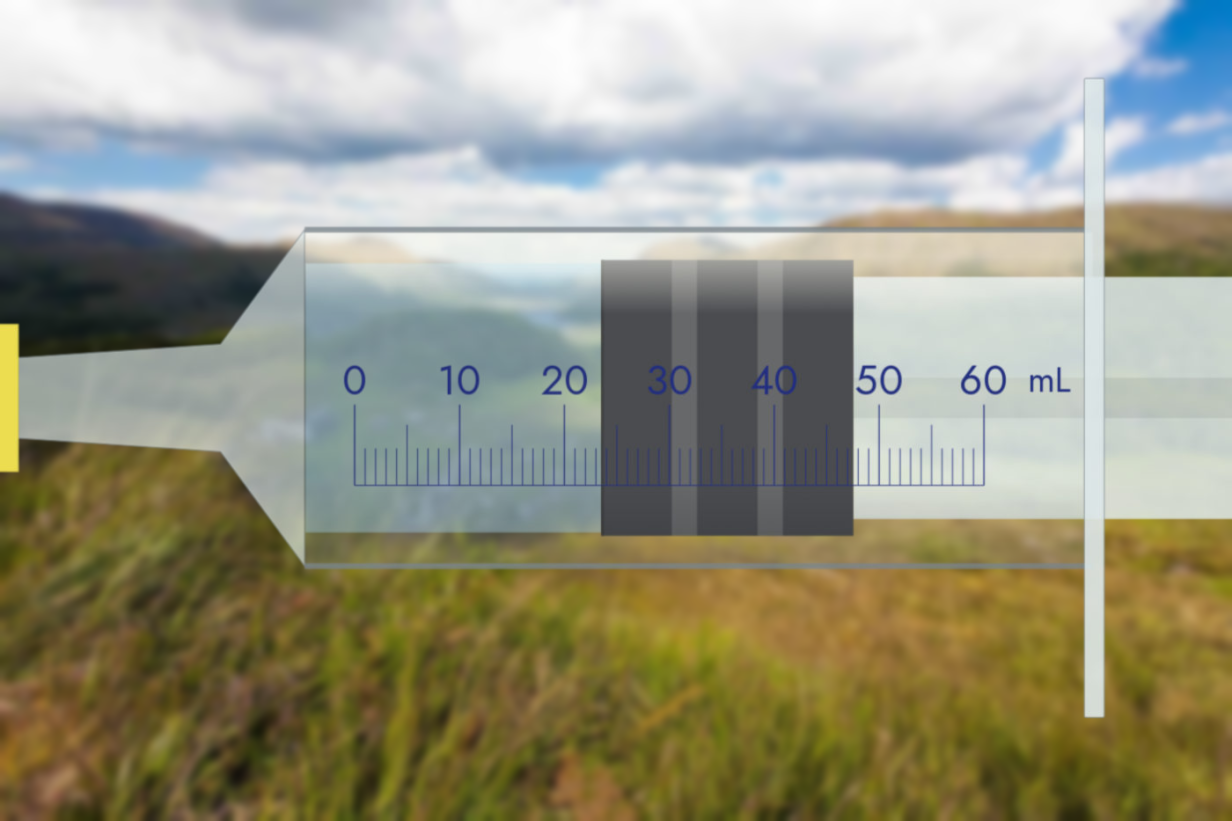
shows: 23.5 mL
